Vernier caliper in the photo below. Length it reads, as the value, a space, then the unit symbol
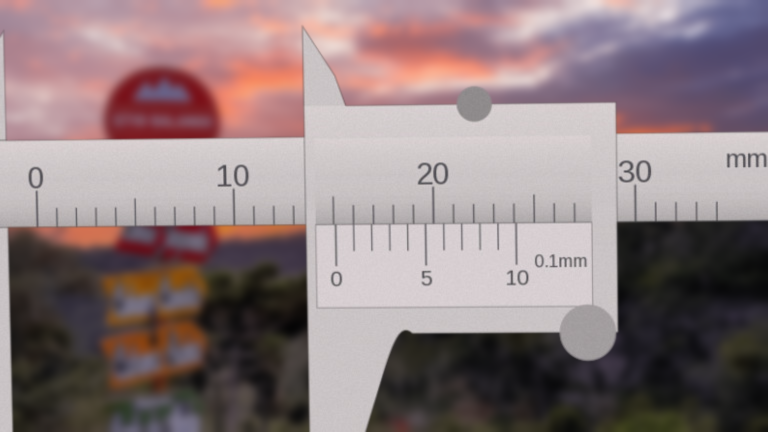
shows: 15.1 mm
